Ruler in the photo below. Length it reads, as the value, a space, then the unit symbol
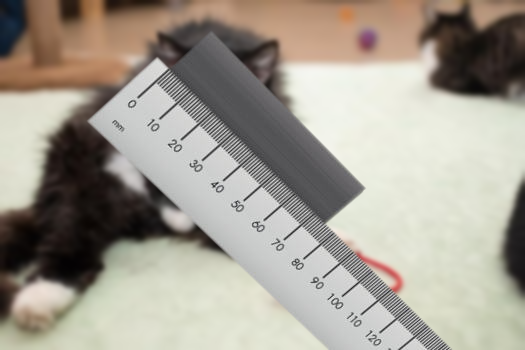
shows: 75 mm
